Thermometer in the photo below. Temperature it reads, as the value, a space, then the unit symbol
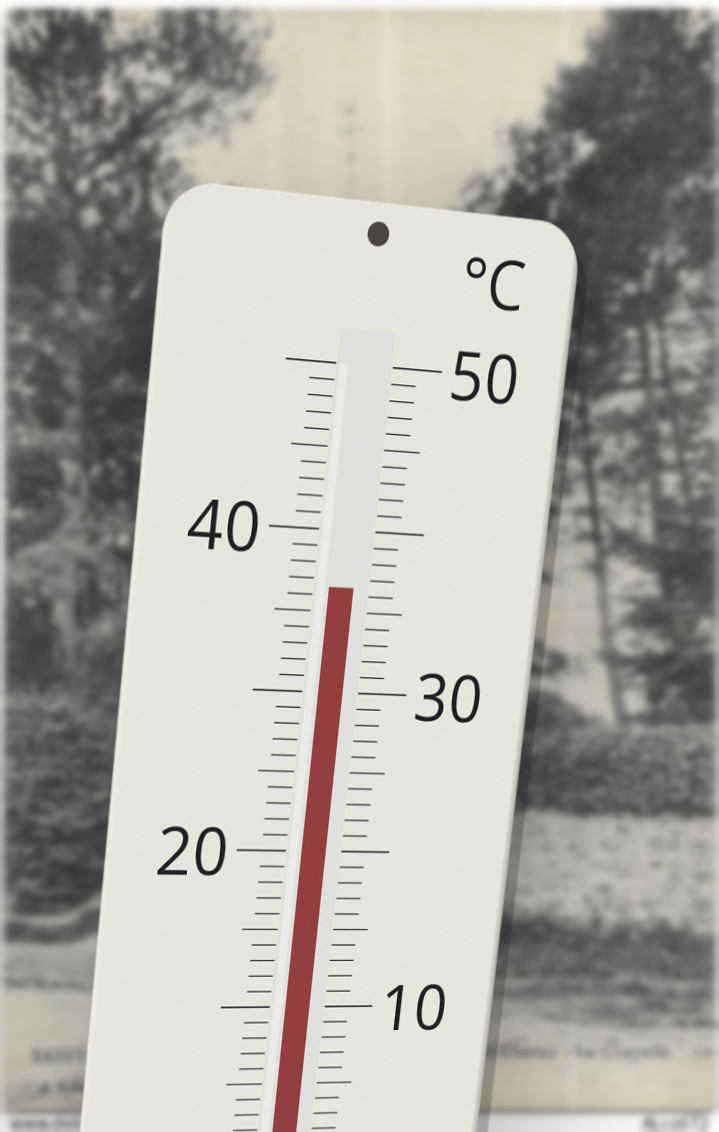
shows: 36.5 °C
